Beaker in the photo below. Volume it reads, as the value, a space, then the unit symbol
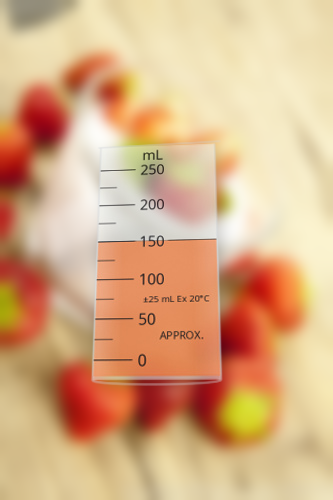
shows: 150 mL
